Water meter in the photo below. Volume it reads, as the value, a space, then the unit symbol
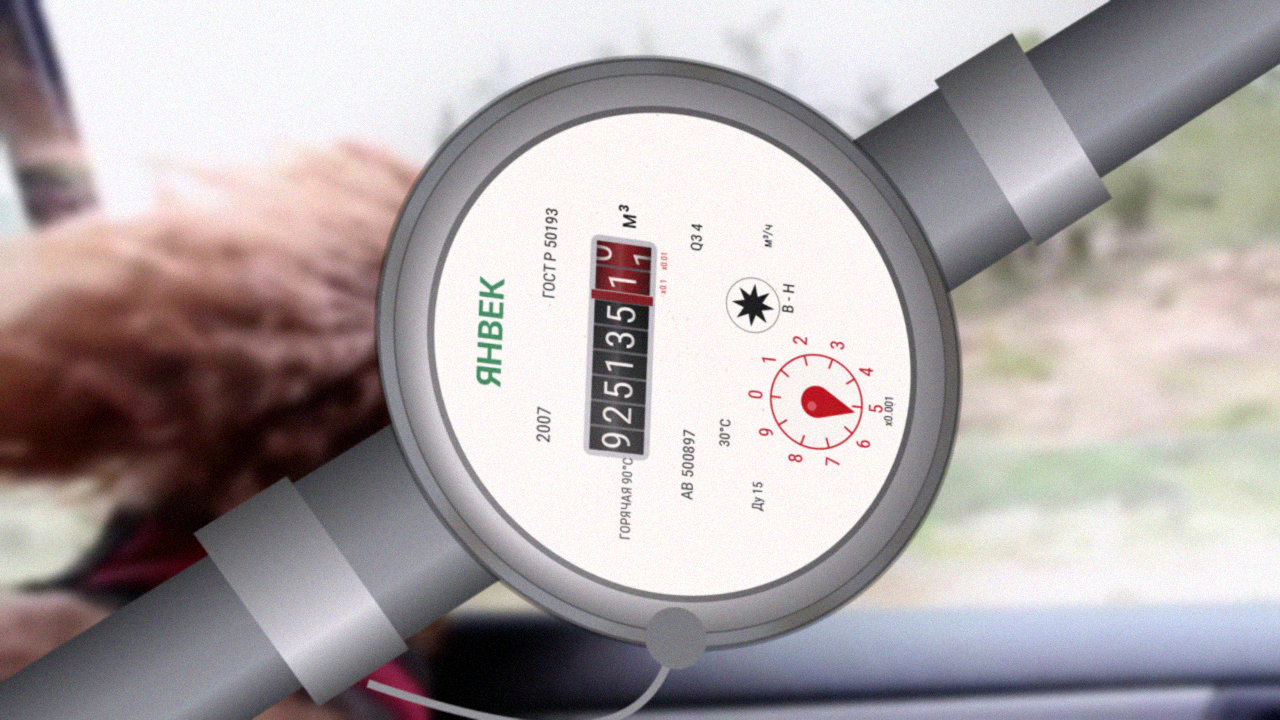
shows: 925135.105 m³
